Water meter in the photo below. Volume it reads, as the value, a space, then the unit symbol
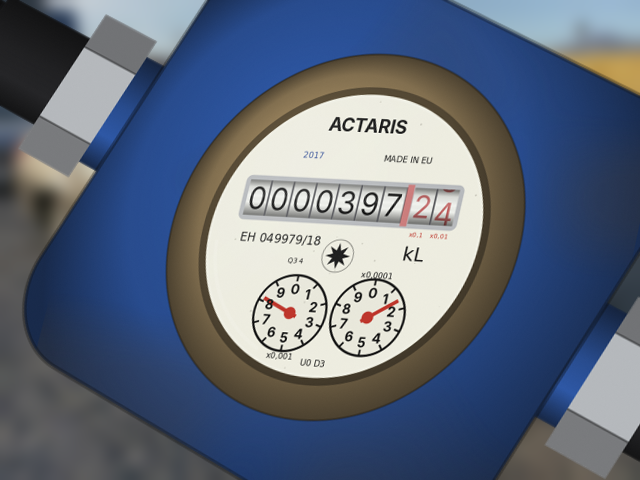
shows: 397.2381 kL
